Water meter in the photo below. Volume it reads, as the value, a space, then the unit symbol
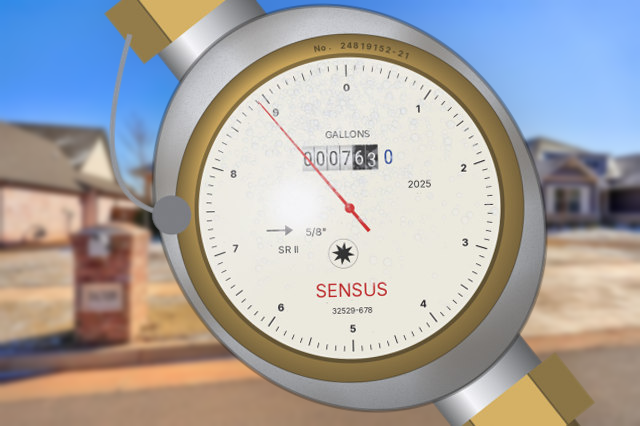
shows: 7628.9 gal
